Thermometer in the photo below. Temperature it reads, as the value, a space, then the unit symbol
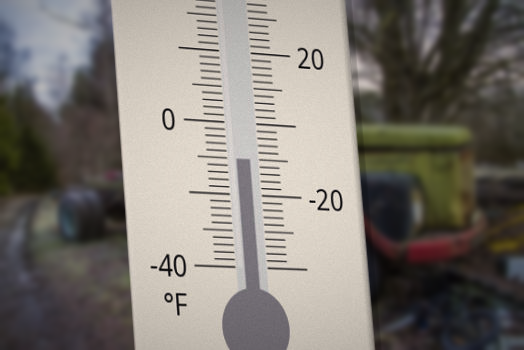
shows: -10 °F
